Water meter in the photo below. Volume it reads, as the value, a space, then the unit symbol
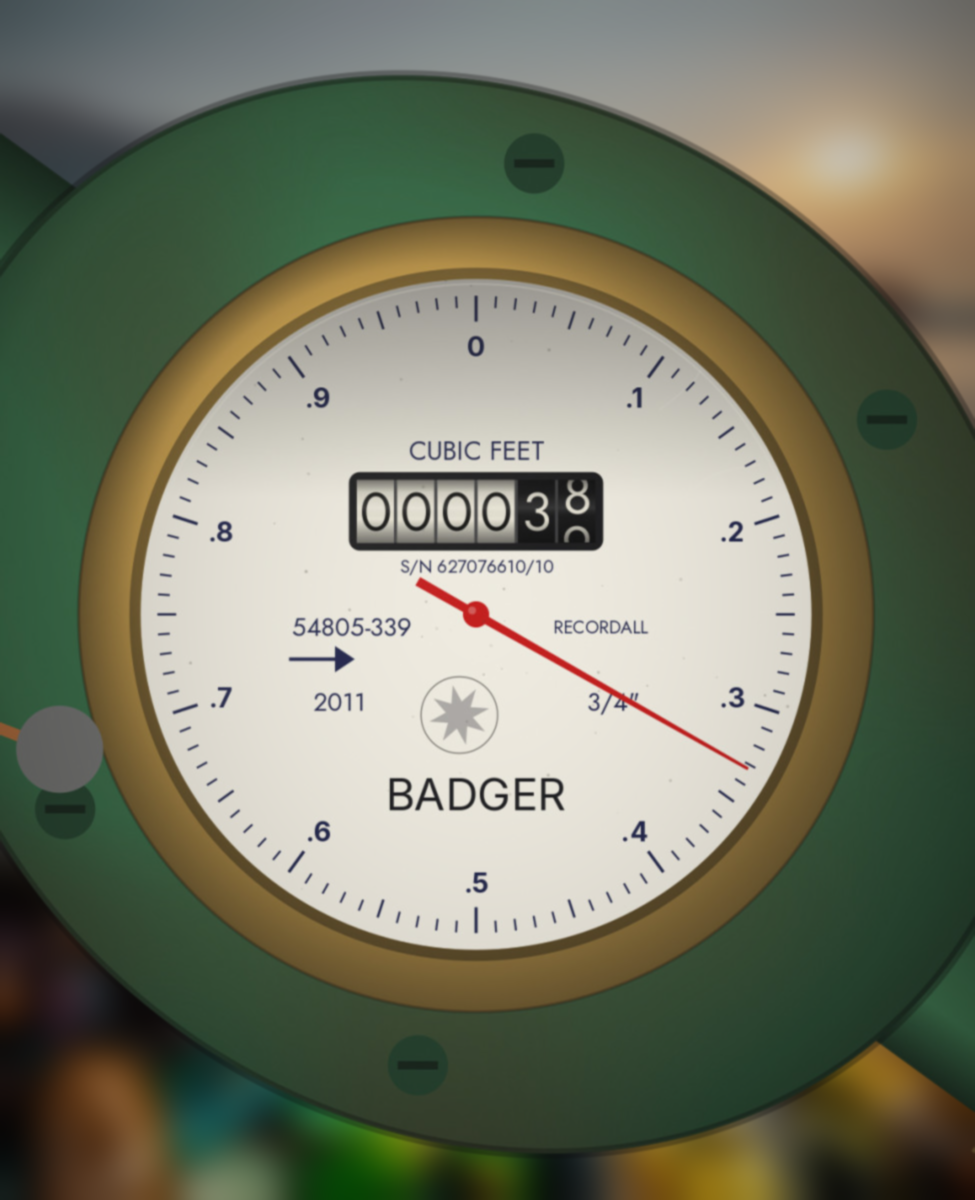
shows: 38.33 ft³
